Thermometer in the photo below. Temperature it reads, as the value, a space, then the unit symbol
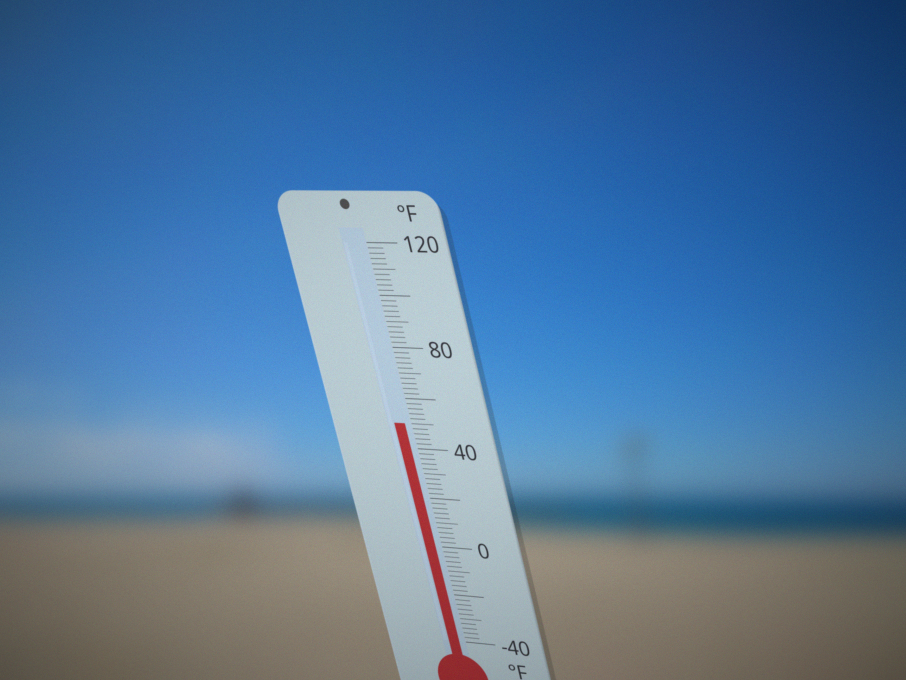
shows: 50 °F
